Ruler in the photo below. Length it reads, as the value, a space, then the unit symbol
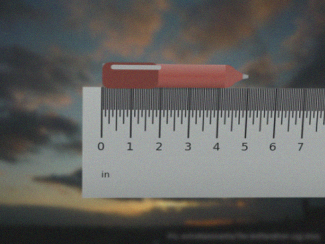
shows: 5 in
